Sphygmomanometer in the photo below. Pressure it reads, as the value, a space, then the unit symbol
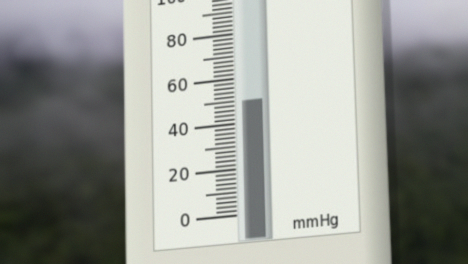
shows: 50 mmHg
